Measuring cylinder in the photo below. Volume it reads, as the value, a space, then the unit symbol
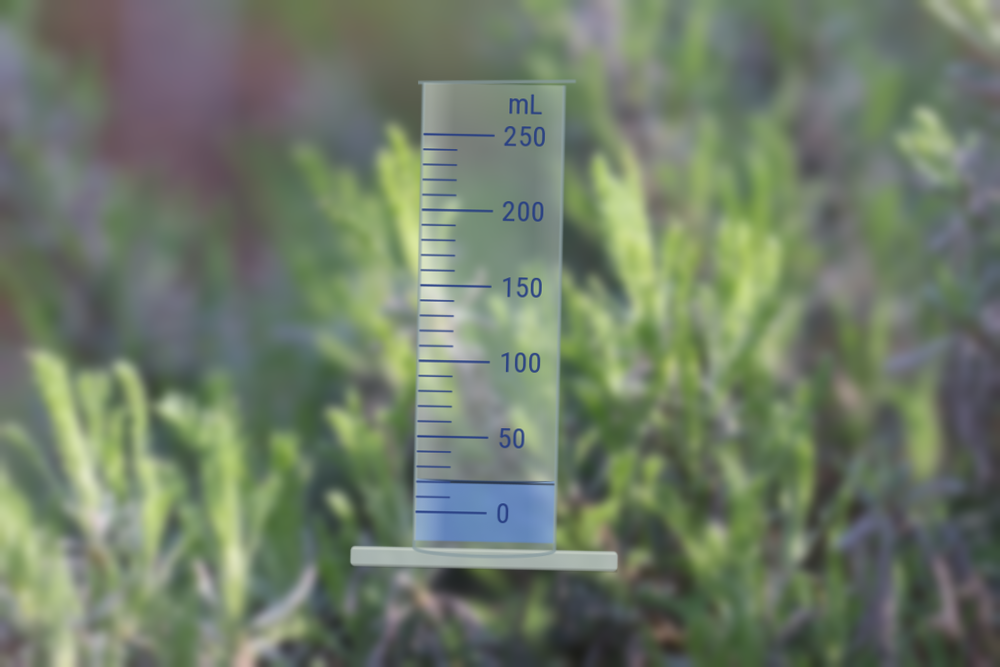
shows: 20 mL
